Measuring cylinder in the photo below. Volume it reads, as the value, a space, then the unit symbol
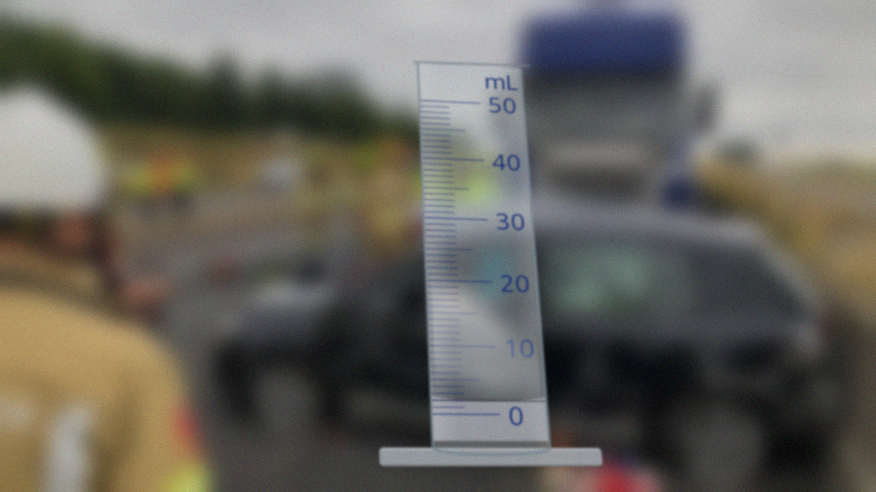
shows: 2 mL
